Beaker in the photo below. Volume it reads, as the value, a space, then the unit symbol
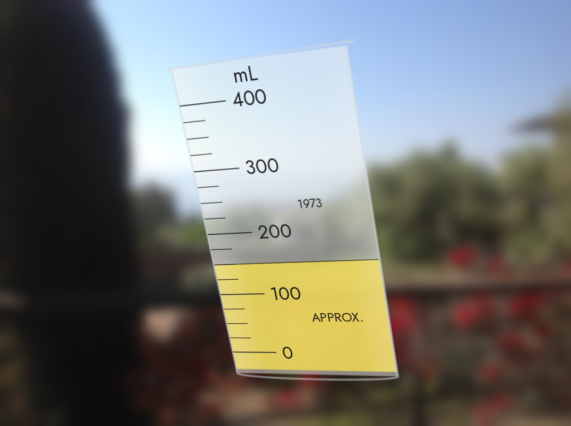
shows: 150 mL
